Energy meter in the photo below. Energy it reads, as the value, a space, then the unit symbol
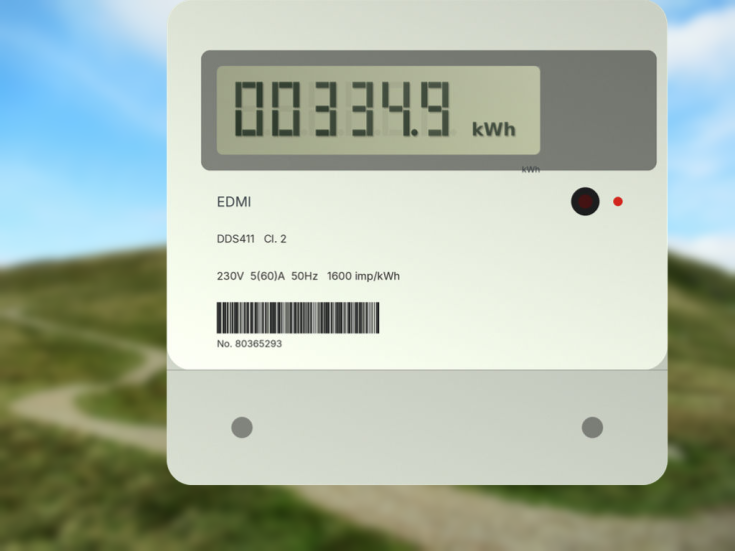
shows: 334.9 kWh
